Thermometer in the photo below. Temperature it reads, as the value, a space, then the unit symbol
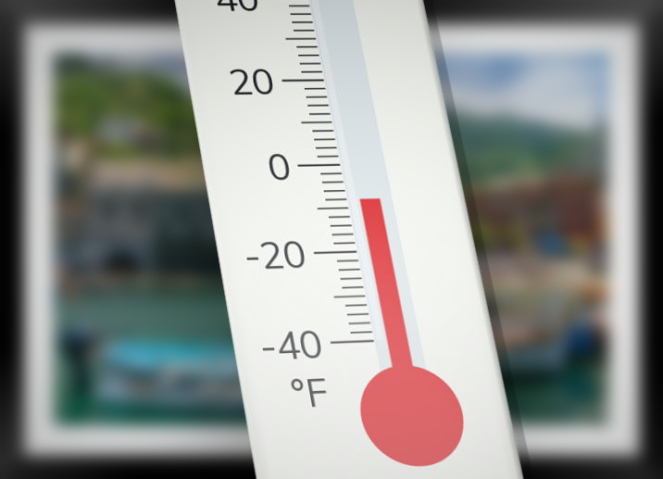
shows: -8 °F
